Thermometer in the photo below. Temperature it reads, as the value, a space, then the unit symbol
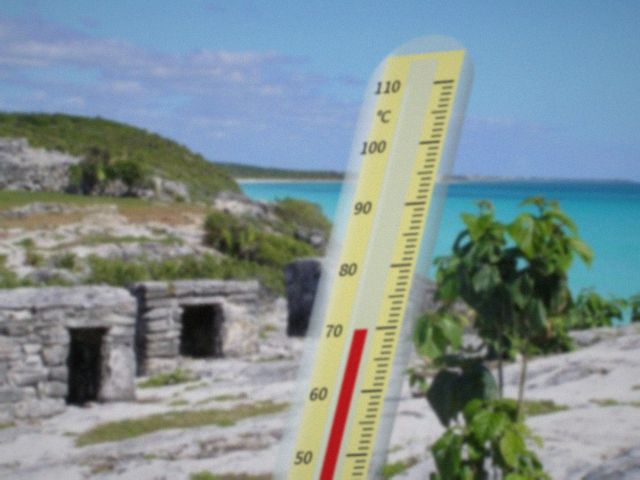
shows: 70 °C
